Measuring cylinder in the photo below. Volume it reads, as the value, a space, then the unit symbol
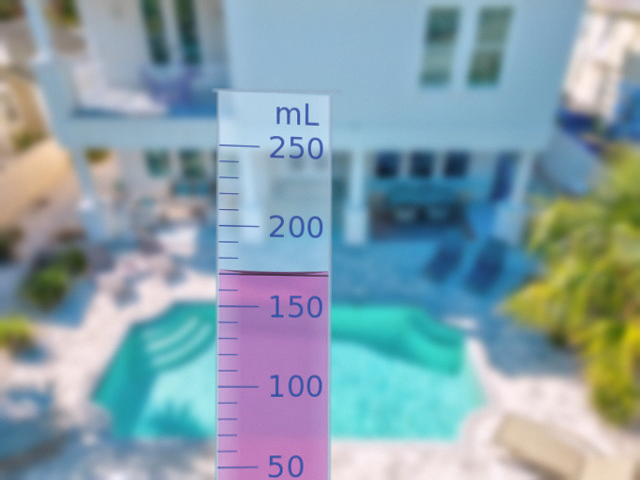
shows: 170 mL
